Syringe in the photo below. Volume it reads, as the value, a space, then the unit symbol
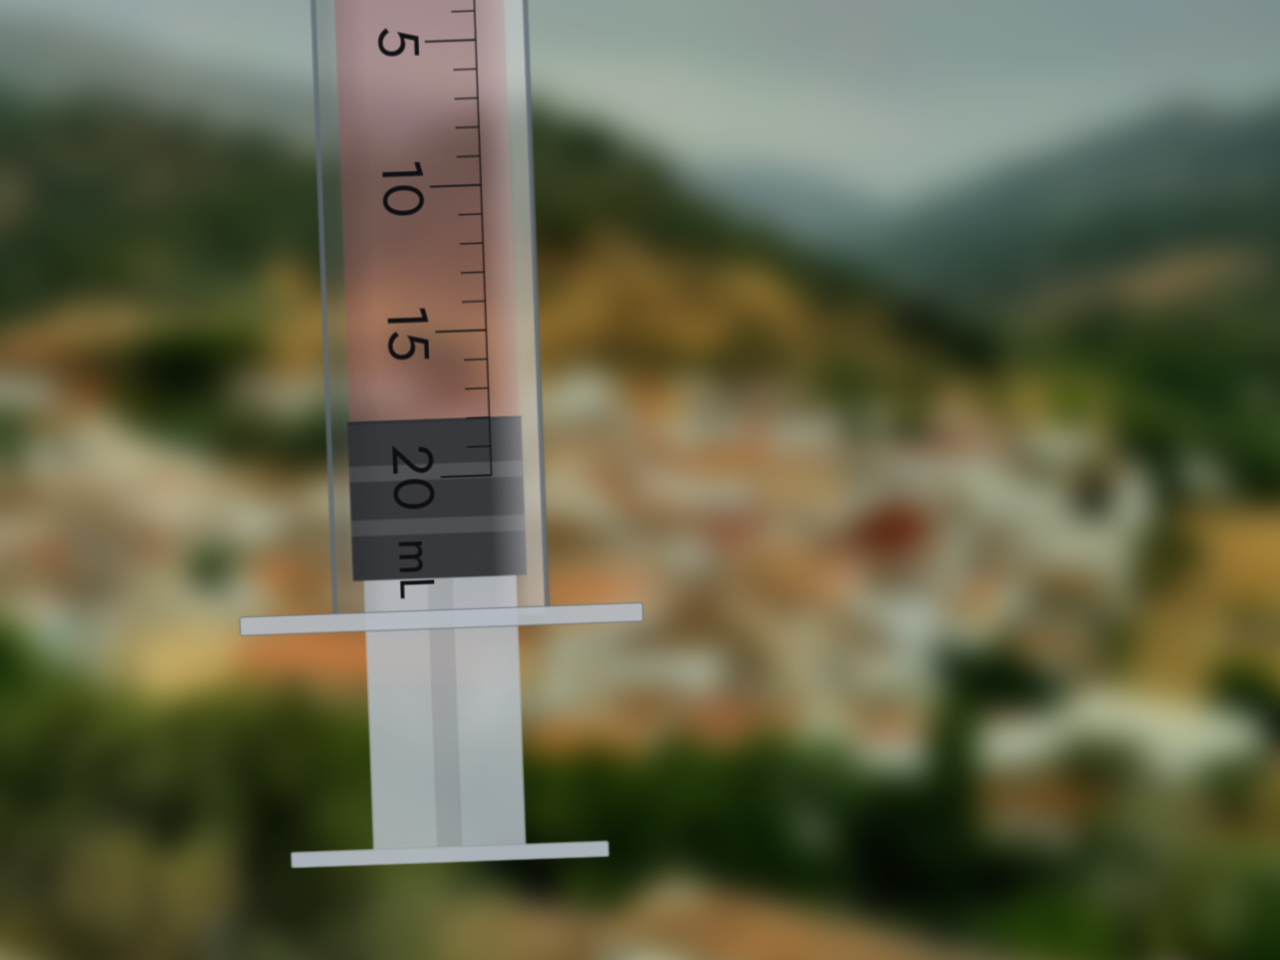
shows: 18 mL
